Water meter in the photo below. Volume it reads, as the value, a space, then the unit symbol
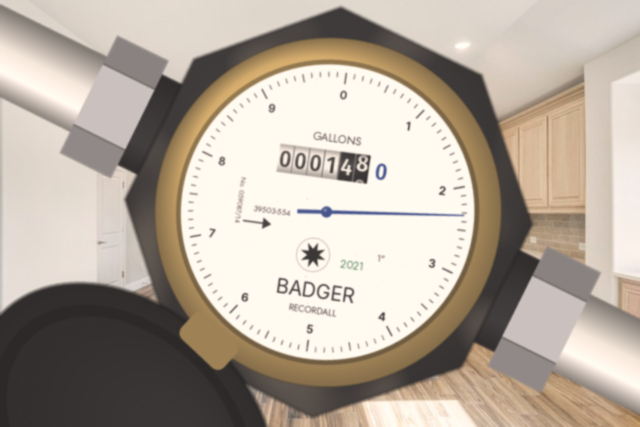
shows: 1482.3 gal
